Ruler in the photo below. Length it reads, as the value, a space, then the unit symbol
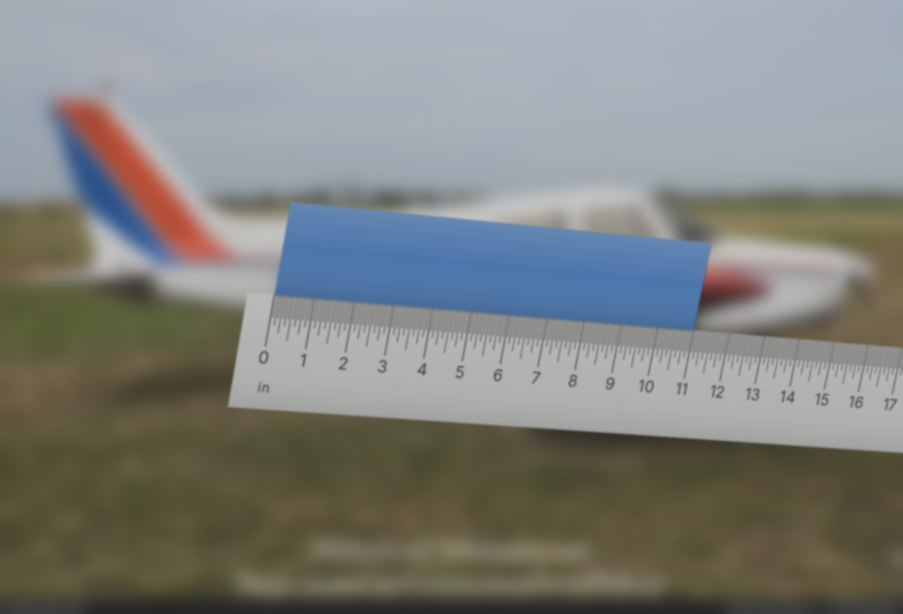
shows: 11 in
